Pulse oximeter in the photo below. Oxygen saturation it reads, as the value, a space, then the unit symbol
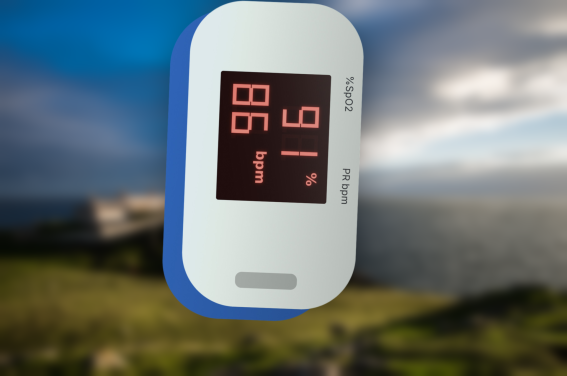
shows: 91 %
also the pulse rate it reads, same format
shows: 86 bpm
